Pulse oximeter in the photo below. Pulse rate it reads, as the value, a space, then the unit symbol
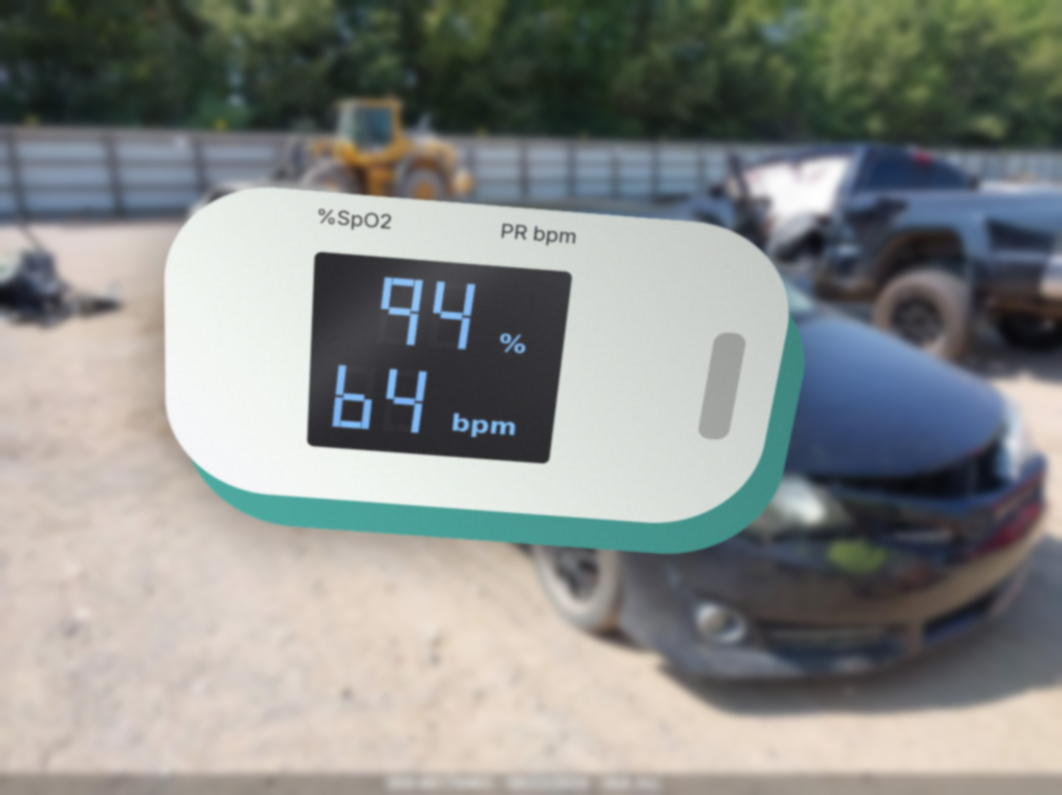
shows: 64 bpm
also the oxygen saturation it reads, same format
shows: 94 %
